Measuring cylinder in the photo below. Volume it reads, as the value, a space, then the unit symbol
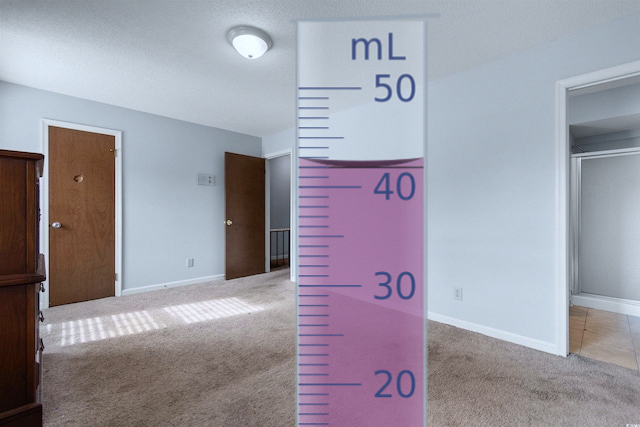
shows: 42 mL
